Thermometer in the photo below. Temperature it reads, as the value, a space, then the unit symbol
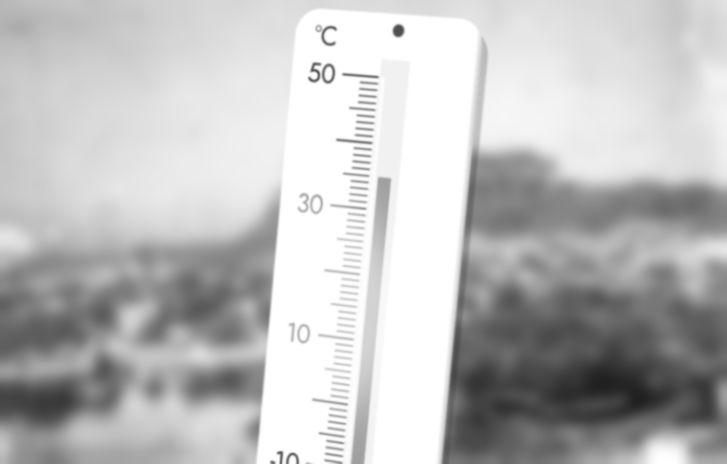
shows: 35 °C
